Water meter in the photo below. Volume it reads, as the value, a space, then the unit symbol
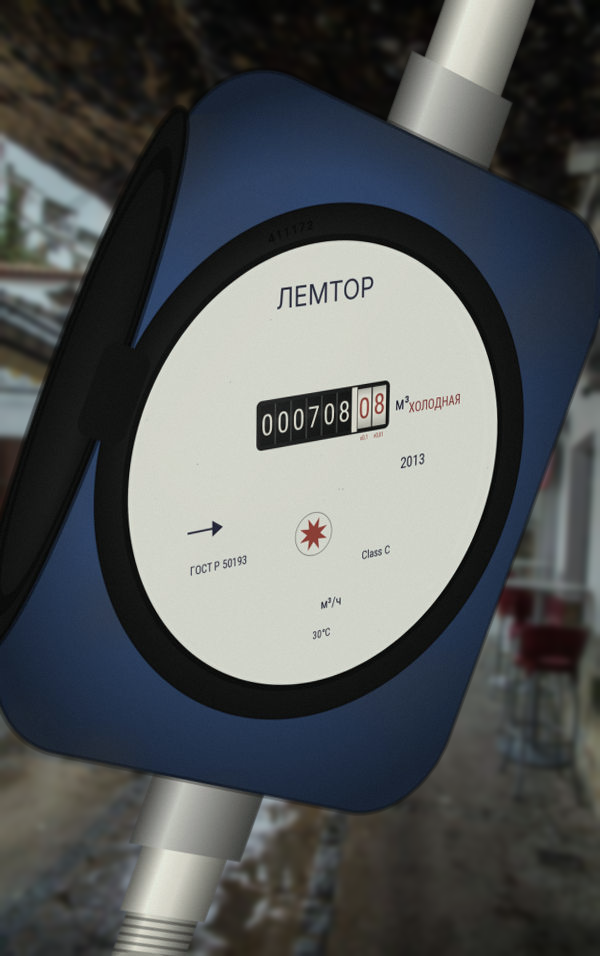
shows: 708.08 m³
